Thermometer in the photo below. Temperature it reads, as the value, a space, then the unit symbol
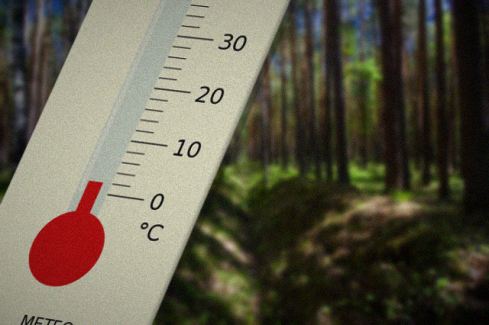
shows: 2 °C
